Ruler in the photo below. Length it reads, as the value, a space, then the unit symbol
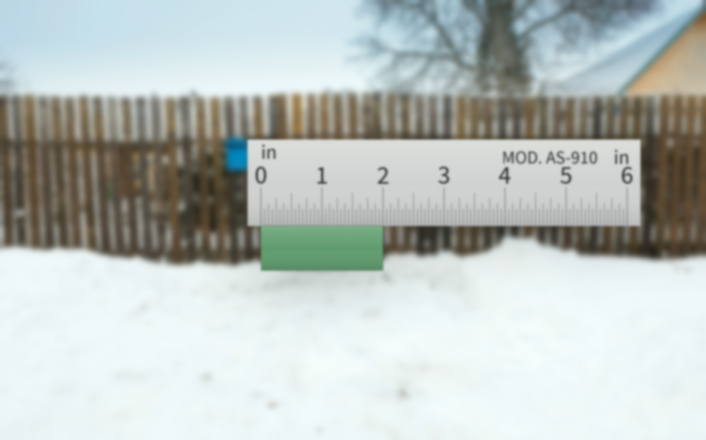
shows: 2 in
